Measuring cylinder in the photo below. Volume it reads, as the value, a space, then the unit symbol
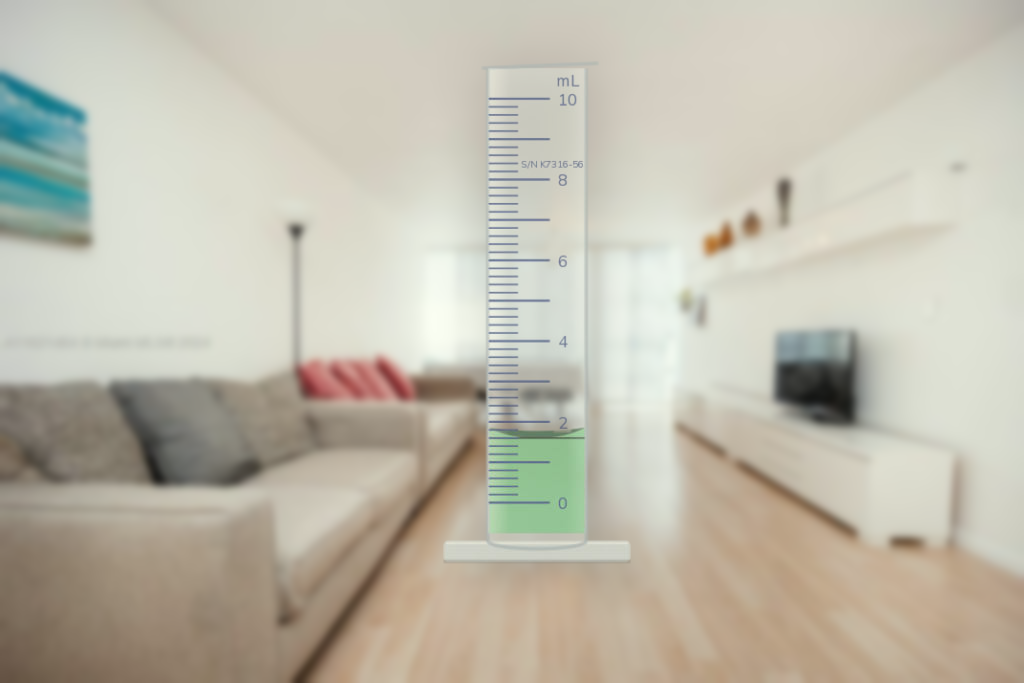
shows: 1.6 mL
